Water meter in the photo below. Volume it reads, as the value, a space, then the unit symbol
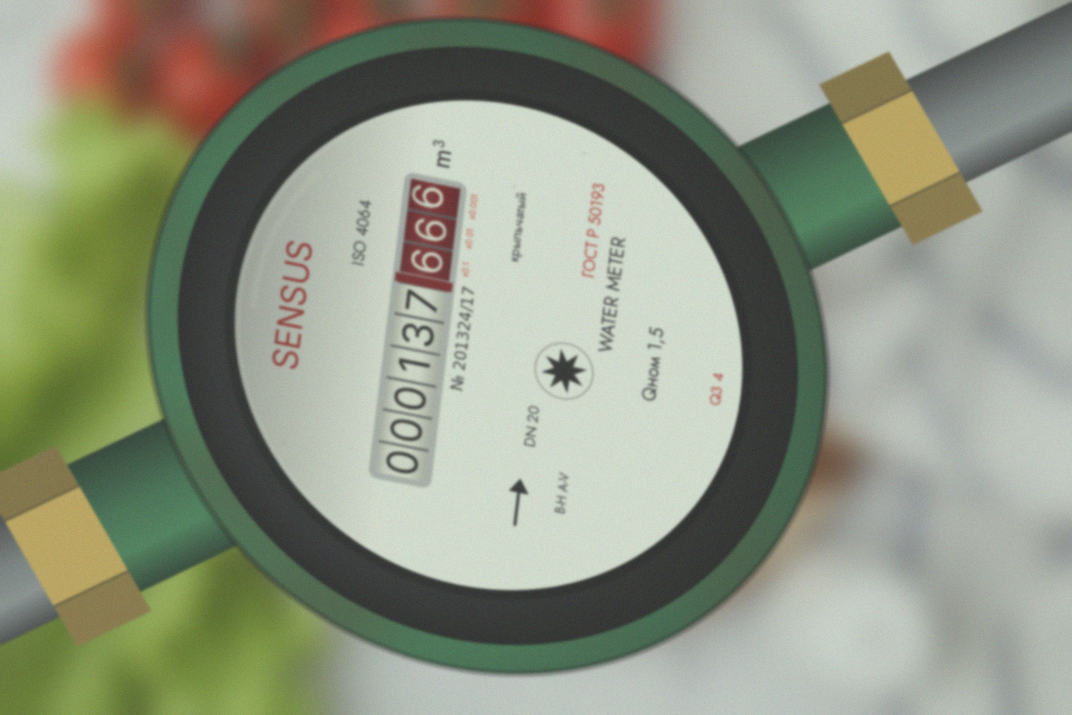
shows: 137.666 m³
